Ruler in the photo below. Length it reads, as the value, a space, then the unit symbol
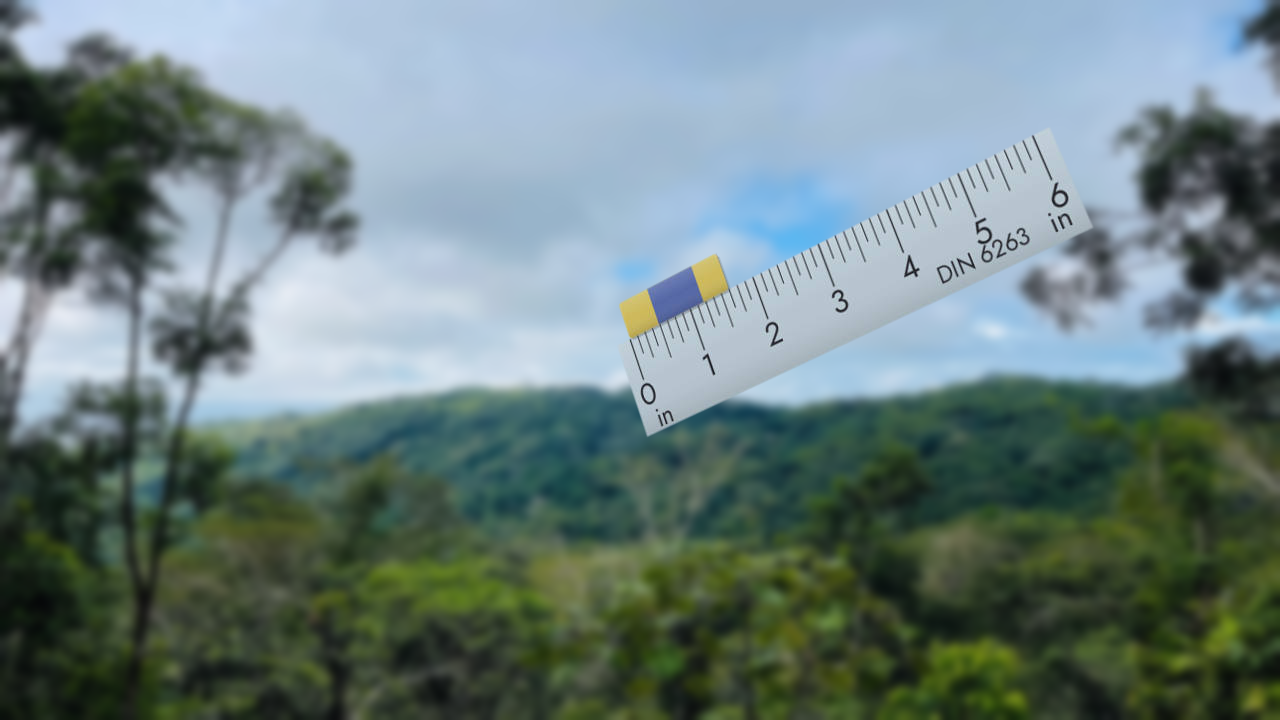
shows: 1.625 in
